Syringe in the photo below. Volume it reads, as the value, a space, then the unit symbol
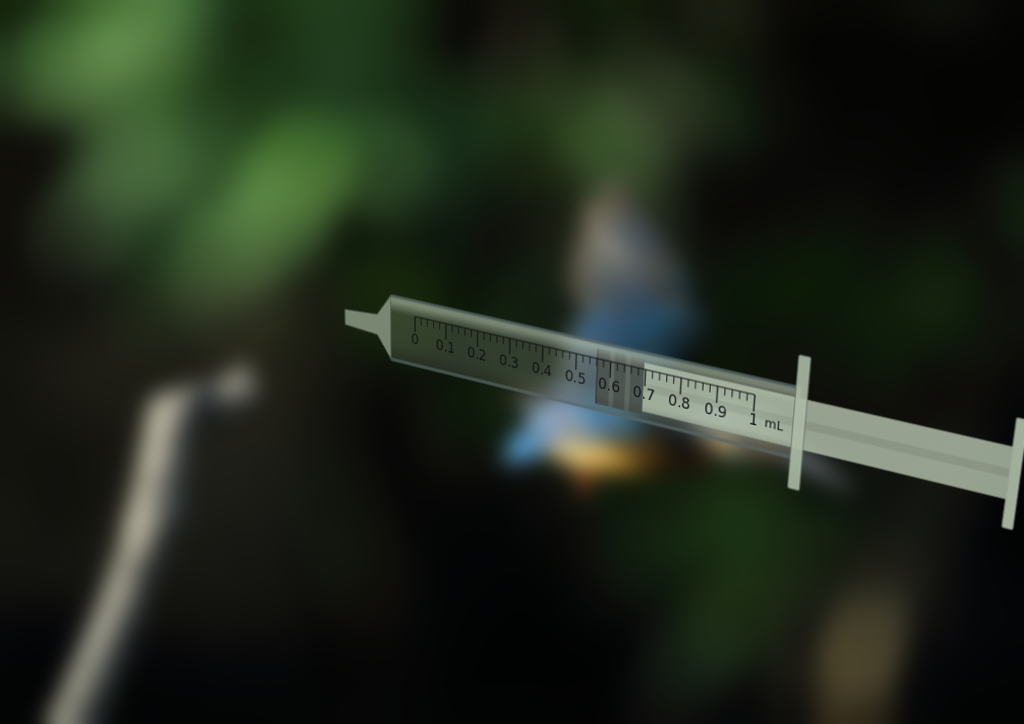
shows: 0.56 mL
